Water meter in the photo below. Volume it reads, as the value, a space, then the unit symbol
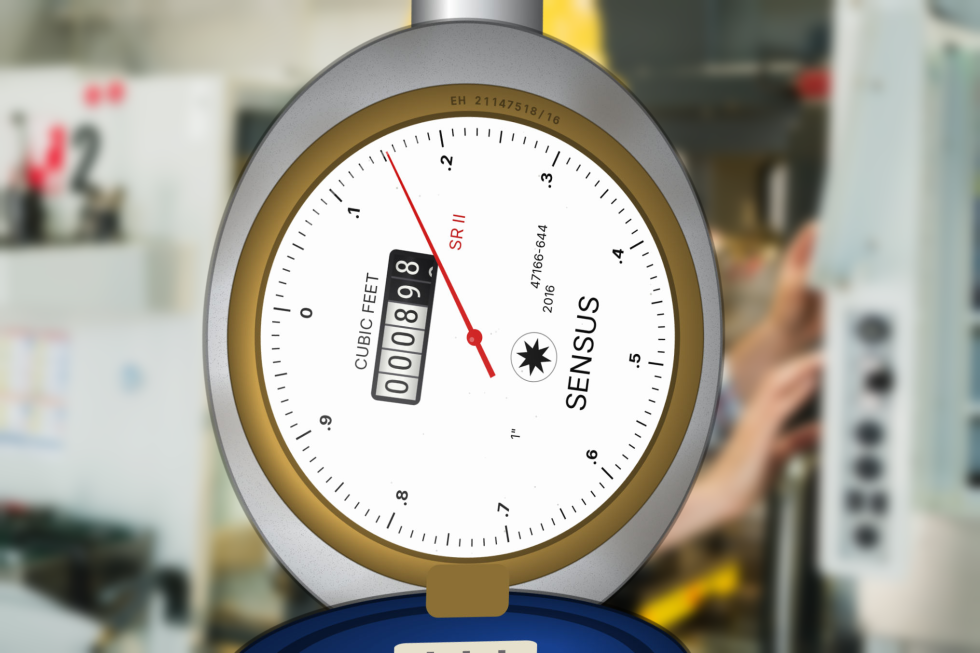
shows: 898.15 ft³
